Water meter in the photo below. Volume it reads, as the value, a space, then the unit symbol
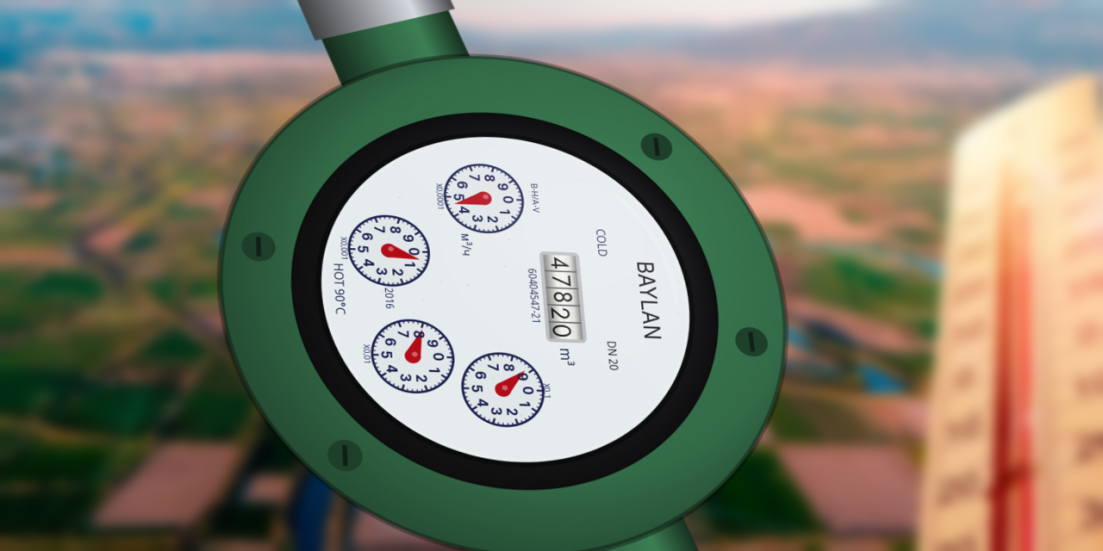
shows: 47819.8804 m³
